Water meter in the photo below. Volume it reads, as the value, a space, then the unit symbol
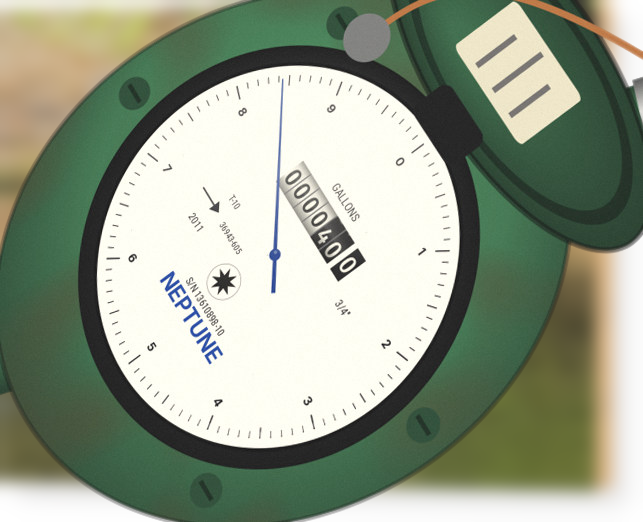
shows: 398.4 gal
